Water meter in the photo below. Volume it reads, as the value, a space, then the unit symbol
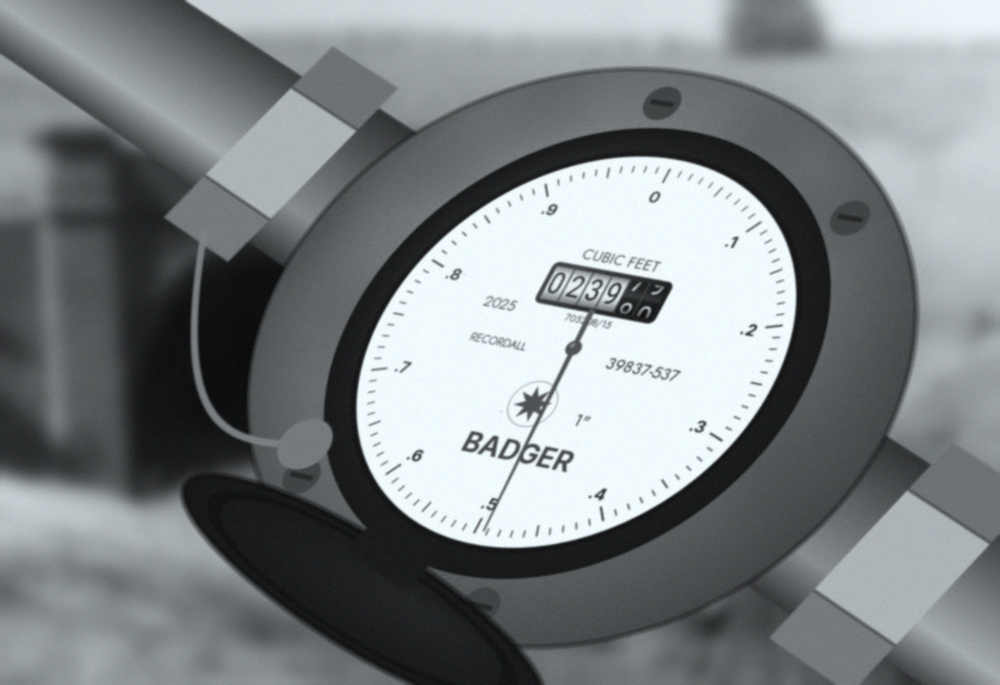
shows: 23979.49 ft³
